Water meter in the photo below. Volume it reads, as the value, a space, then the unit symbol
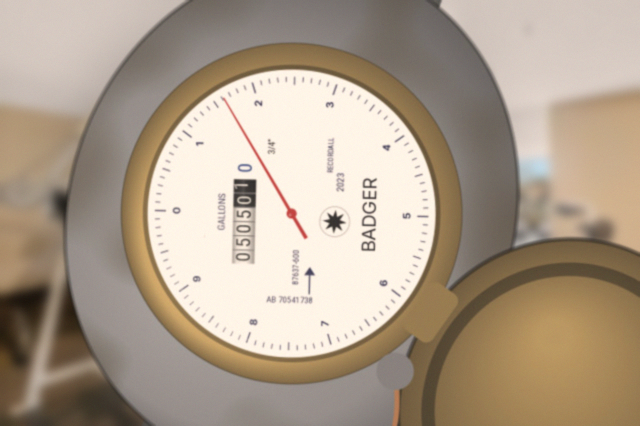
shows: 505011.6 gal
